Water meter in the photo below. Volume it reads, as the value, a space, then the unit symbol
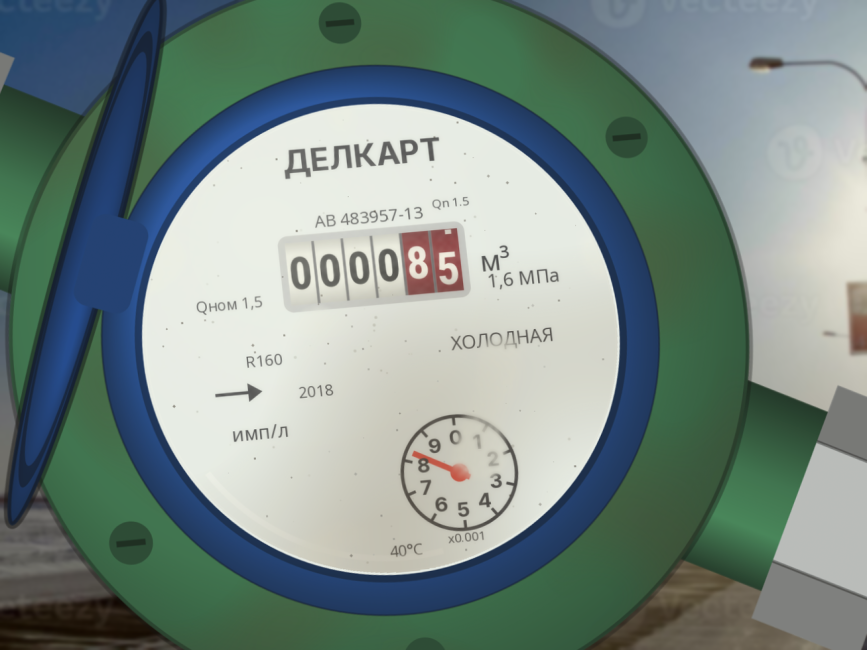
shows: 0.848 m³
